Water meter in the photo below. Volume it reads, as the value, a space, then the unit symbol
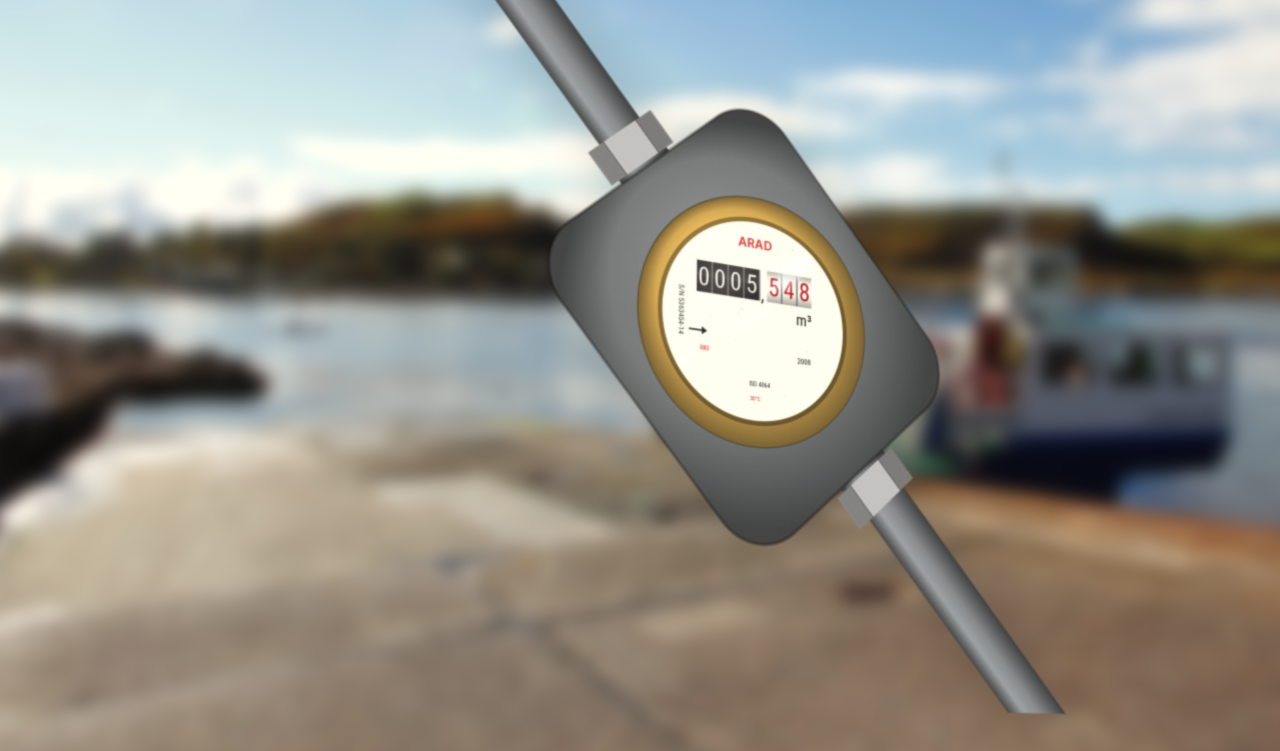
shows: 5.548 m³
